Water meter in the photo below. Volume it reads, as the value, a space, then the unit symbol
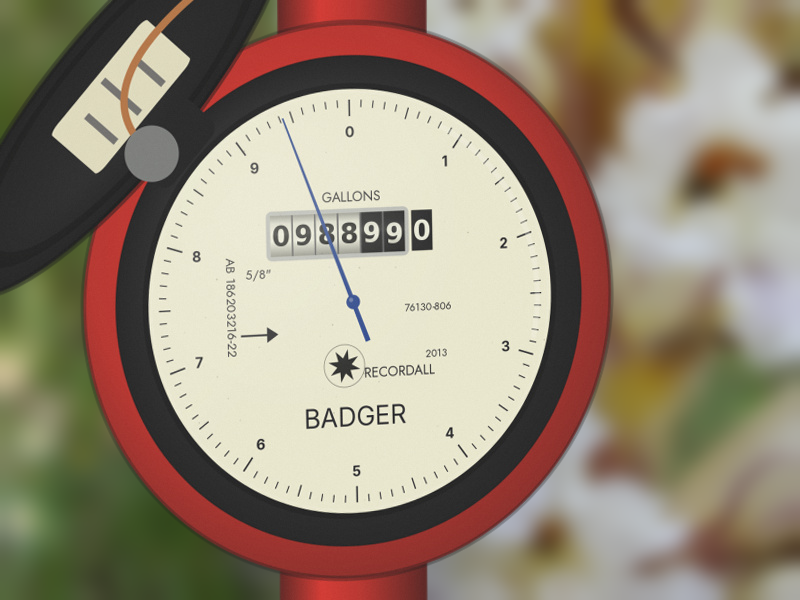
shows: 988989.4 gal
